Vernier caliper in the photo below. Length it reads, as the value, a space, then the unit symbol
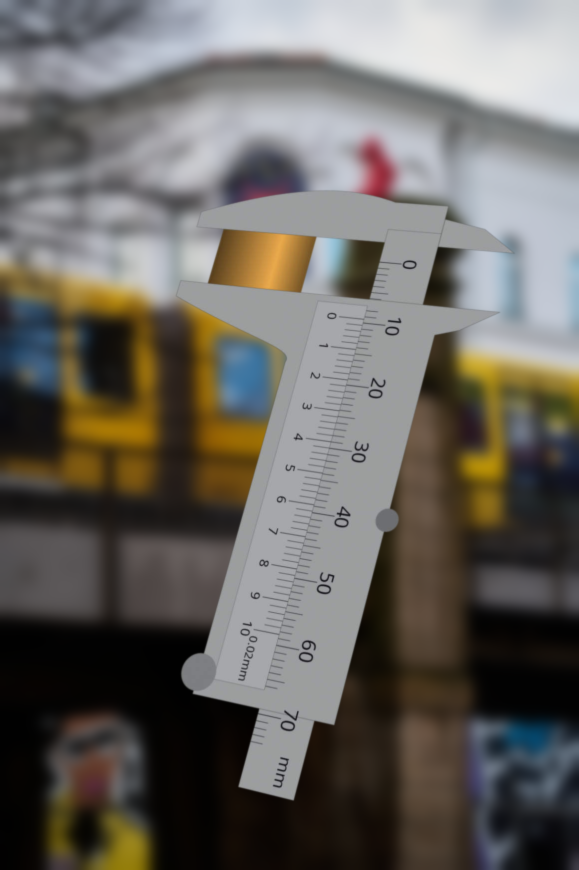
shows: 9.4 mm
